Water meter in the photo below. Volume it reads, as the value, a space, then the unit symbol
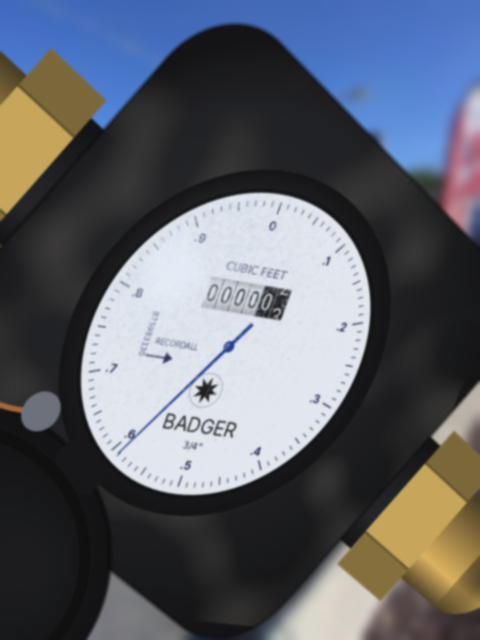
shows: 2.59 ft³
